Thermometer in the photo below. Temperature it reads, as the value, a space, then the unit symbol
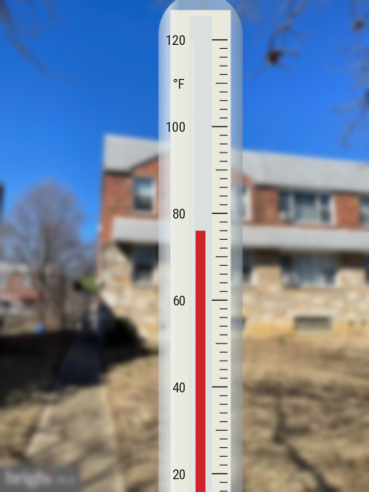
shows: 76 °F
